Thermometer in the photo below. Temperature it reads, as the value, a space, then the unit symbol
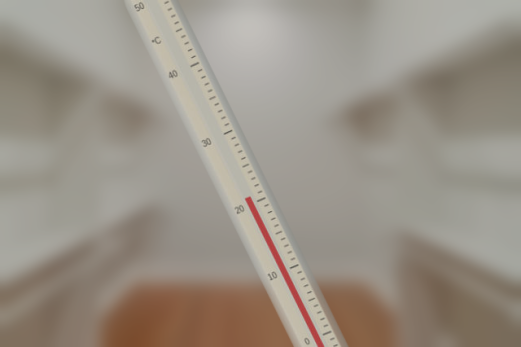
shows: 21 °C
